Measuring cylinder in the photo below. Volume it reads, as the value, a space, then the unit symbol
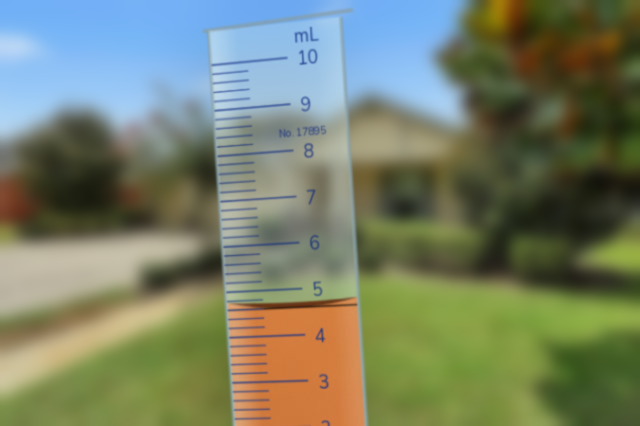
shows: 4.6 mL
